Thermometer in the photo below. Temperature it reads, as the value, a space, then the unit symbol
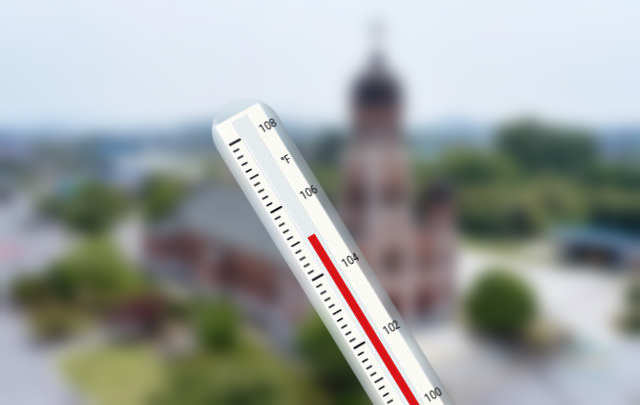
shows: 105 °F
